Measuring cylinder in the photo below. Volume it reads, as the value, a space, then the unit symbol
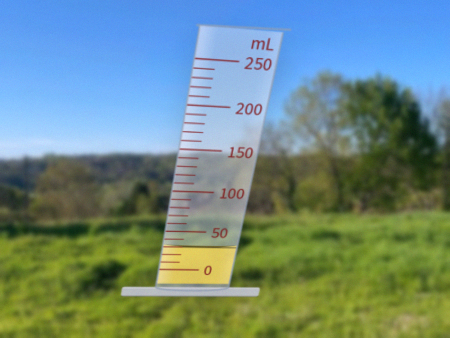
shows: 30 mL
